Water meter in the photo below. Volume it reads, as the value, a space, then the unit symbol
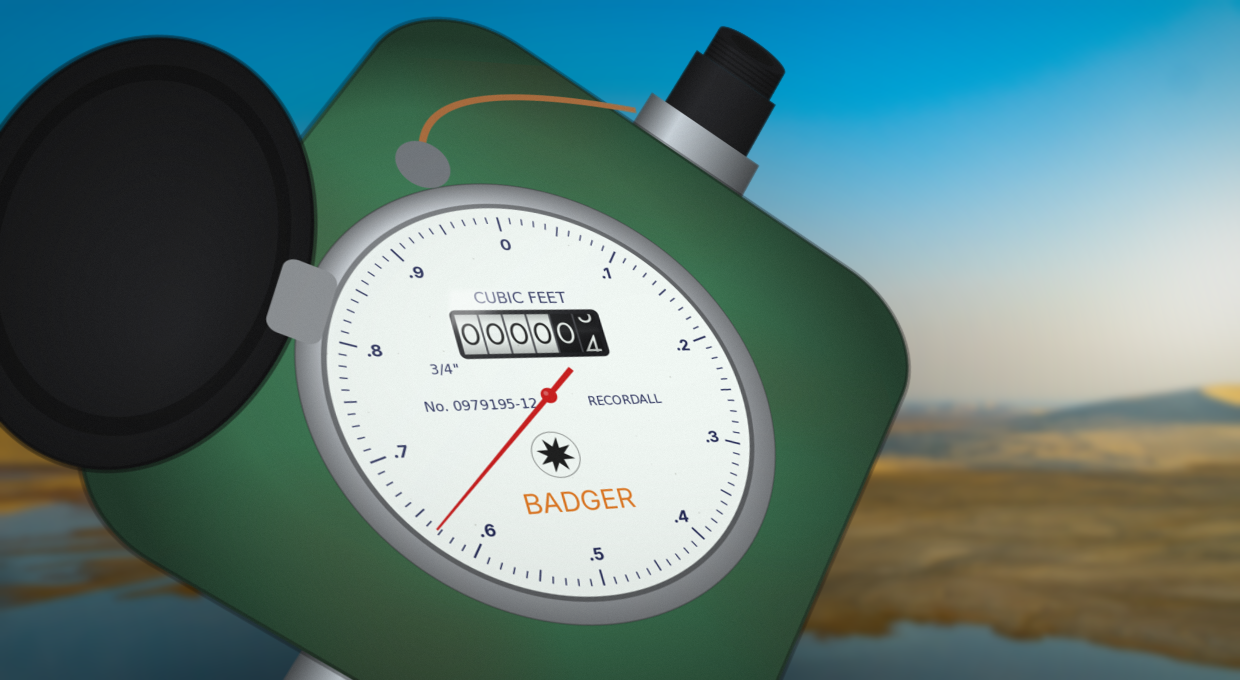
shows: 3.63 ft³
